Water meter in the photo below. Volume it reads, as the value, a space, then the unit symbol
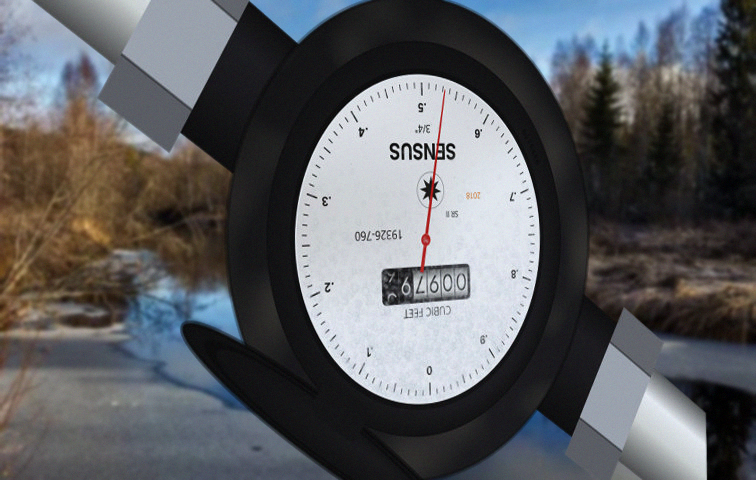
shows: 9795.53 ft³
